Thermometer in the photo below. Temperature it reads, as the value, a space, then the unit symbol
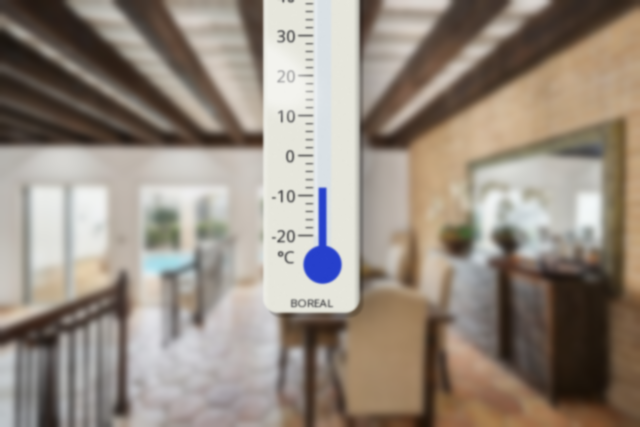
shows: -8 °C
